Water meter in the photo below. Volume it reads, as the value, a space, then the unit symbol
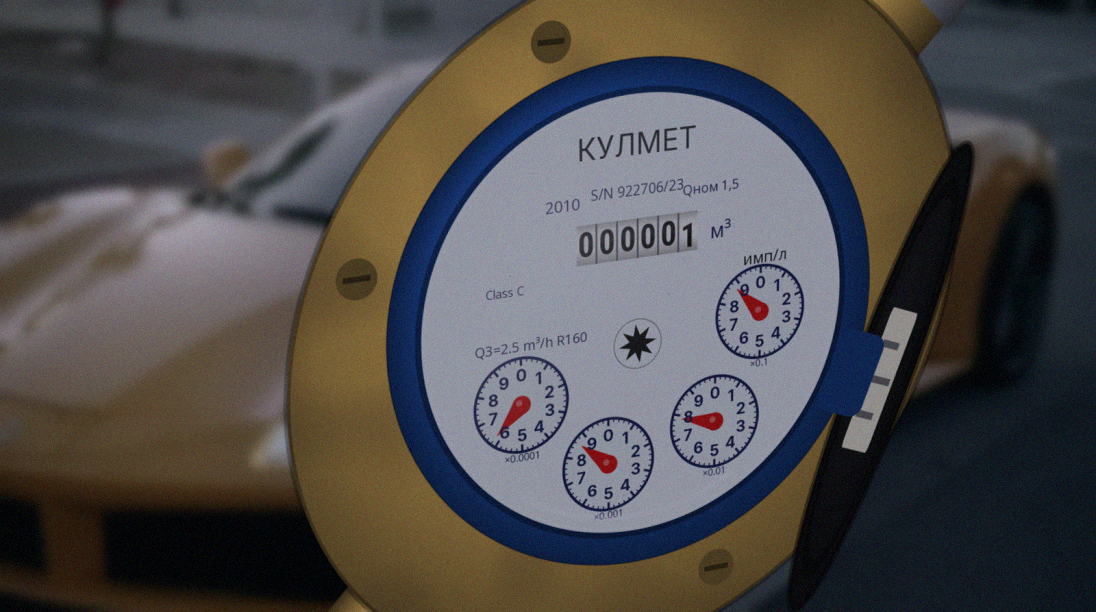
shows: 0.8786 m³
